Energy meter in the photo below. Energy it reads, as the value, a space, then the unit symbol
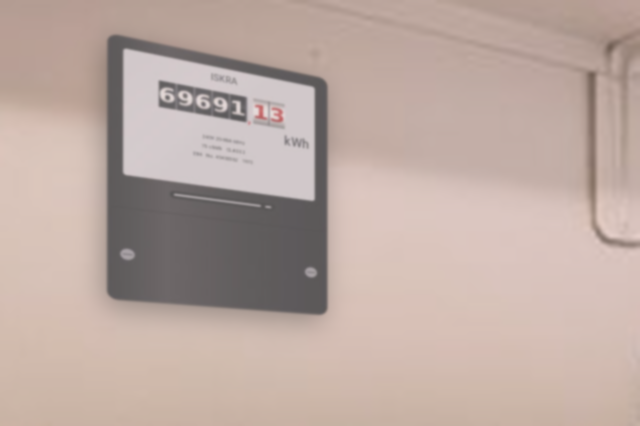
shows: 69691.13 kWh
